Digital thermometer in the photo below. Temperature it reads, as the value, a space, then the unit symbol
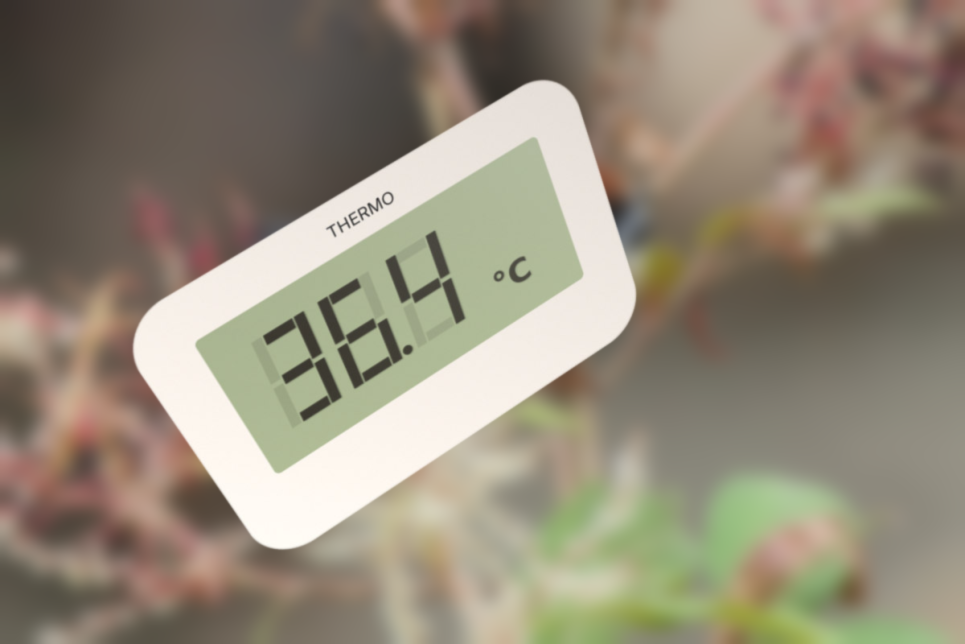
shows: 36.4 °C
